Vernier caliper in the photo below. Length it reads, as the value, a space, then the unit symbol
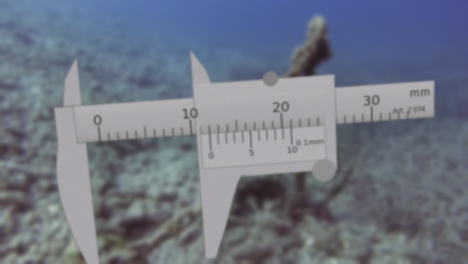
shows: 12.0 mm
